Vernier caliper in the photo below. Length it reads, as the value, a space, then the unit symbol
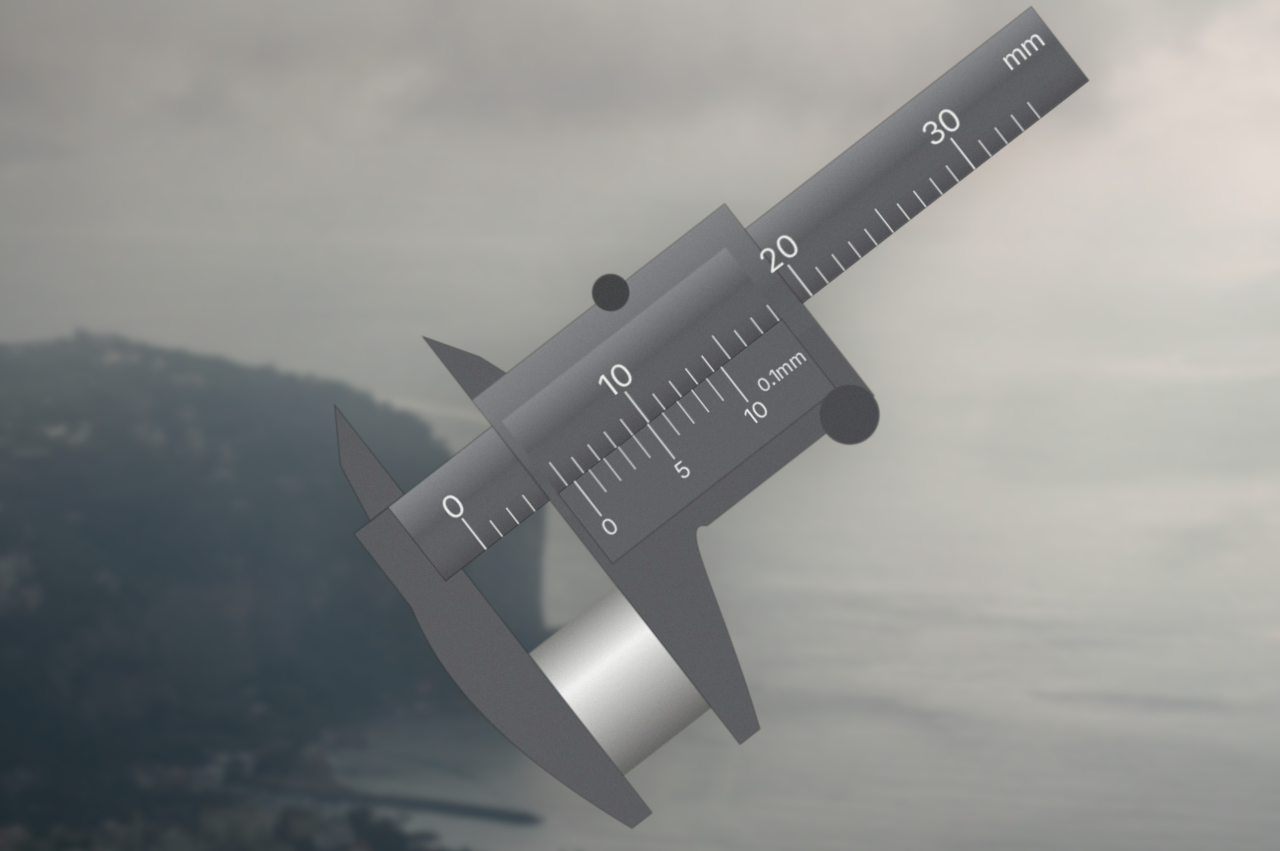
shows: 5.4 mm
